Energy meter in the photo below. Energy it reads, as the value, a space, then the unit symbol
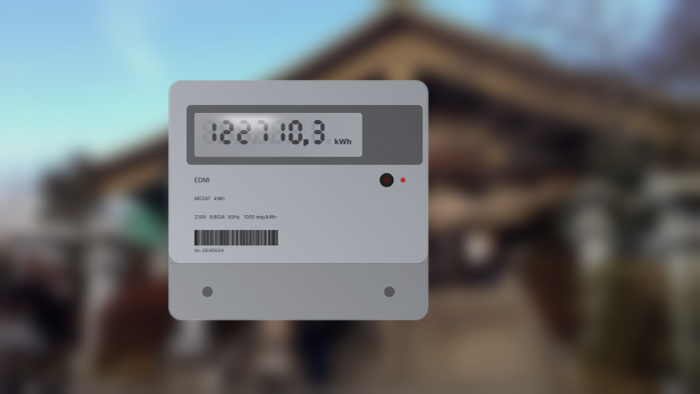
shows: 122710.3 kWh
